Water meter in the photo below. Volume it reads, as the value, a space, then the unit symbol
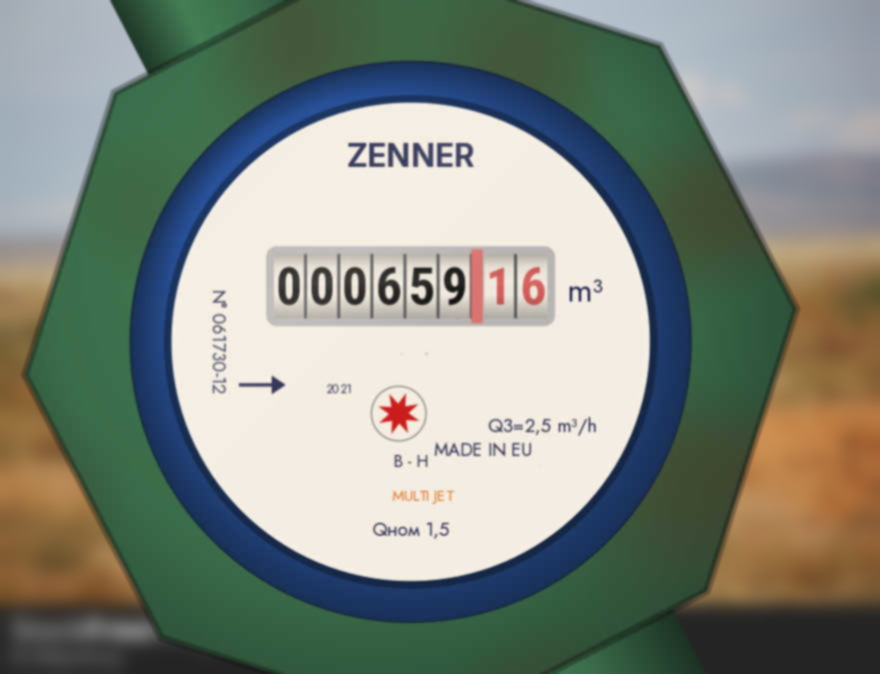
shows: 659.16 m³
